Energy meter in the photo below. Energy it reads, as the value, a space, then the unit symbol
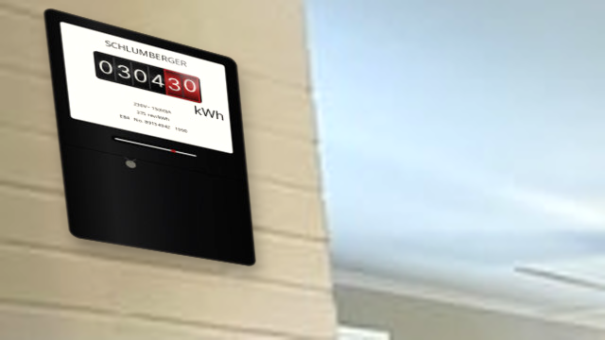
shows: 304.30 kWh
